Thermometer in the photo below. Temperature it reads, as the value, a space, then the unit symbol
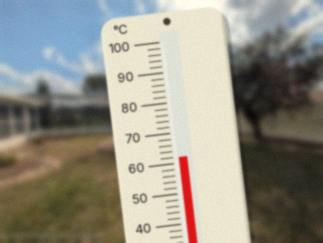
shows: 62 °C
